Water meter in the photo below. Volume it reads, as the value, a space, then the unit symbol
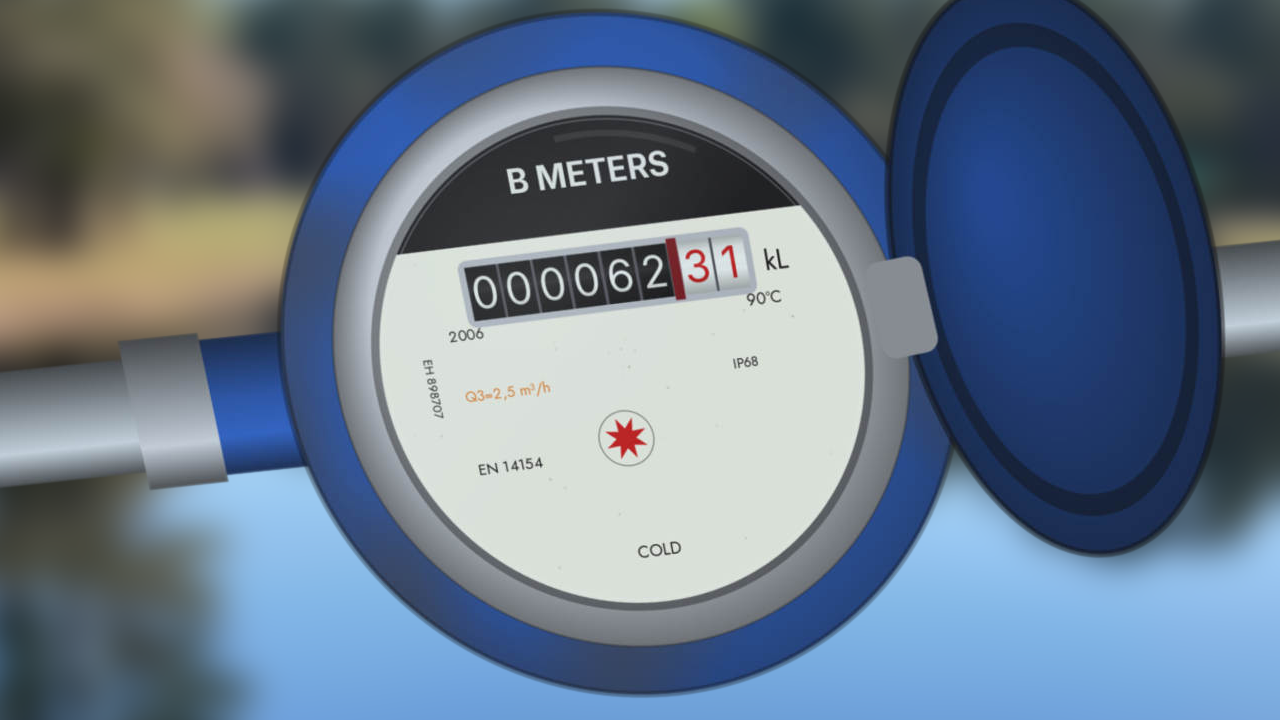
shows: 62.31 kL
